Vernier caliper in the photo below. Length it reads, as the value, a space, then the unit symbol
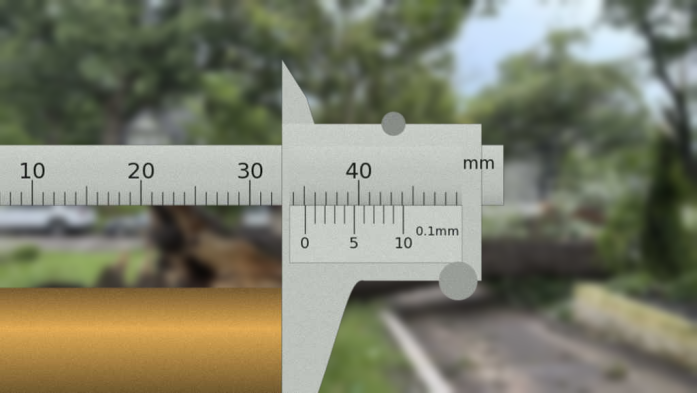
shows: 35.1 mm
